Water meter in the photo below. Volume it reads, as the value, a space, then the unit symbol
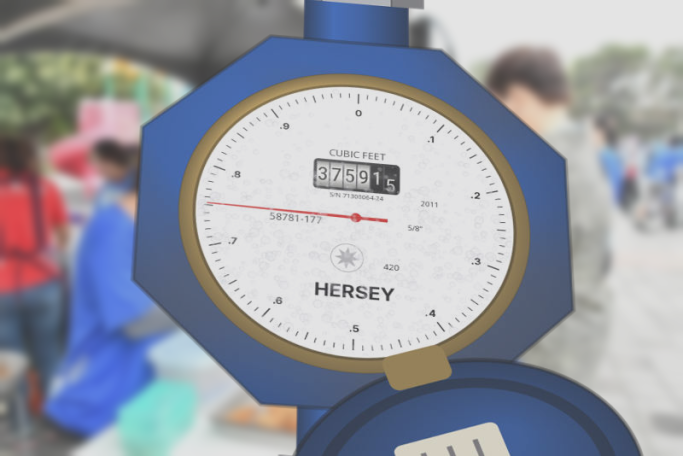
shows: 375914.75 ft³
